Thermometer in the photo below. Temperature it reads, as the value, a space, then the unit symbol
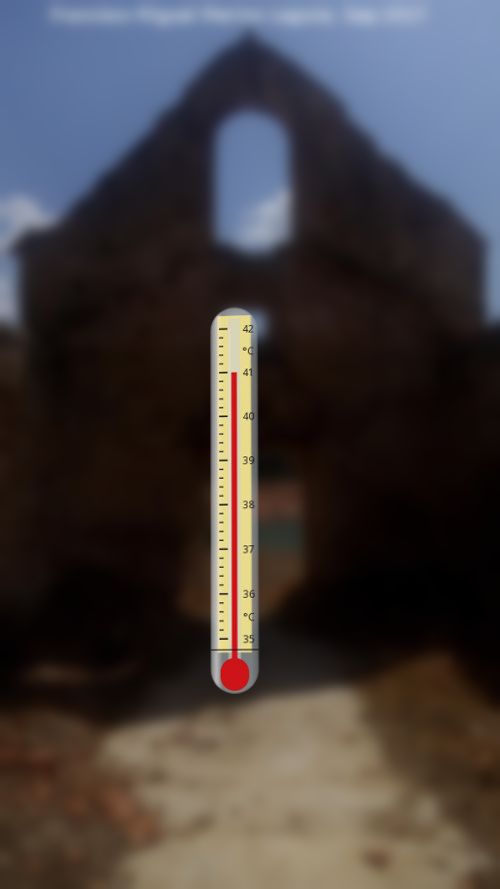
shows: 41 °C
